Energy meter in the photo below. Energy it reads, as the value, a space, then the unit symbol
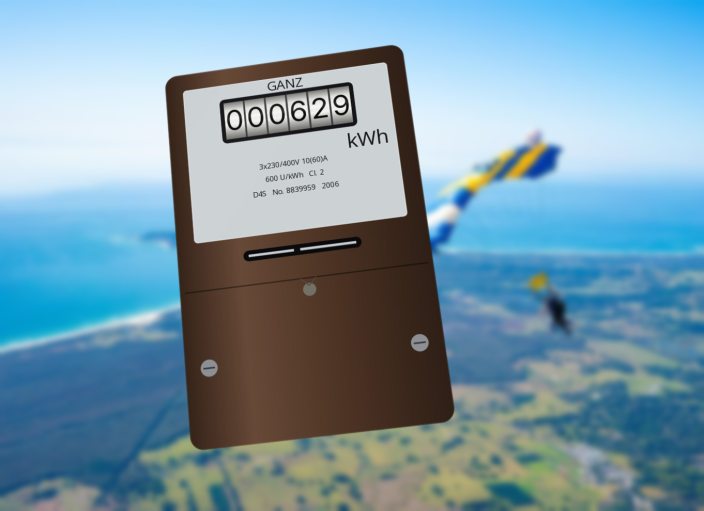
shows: 629 kWh
